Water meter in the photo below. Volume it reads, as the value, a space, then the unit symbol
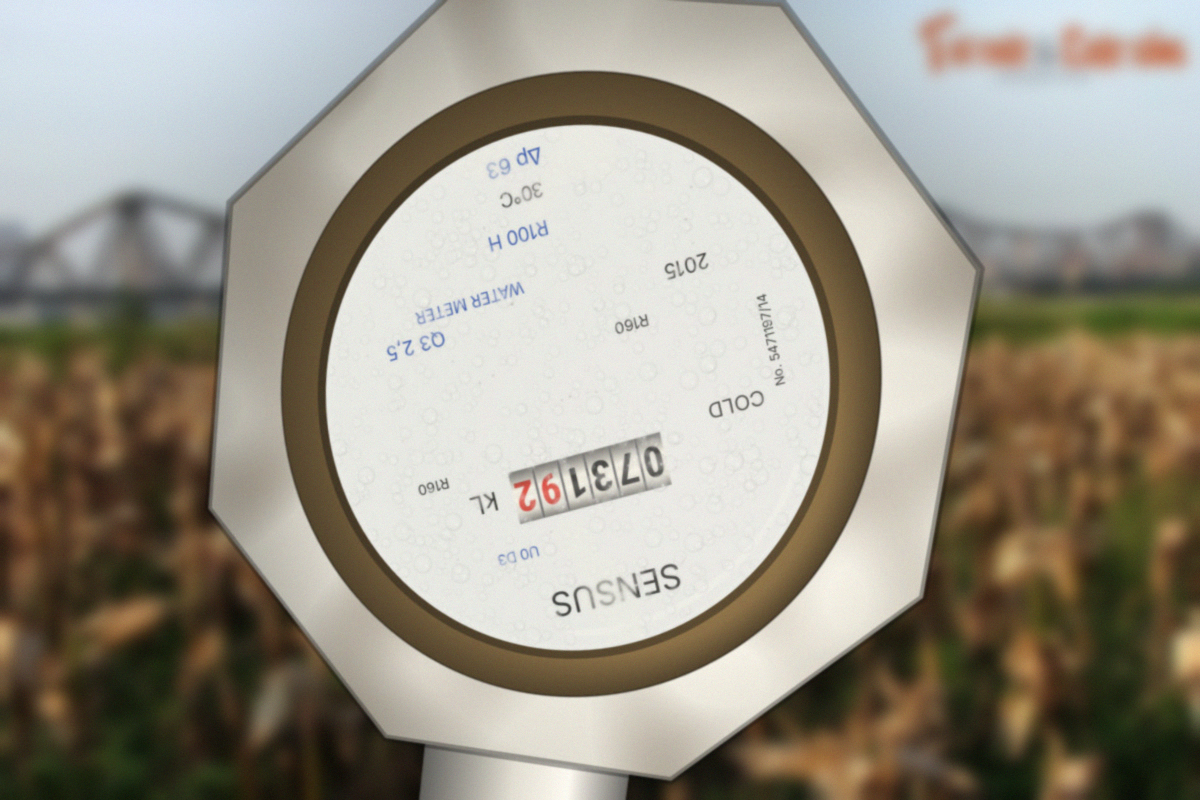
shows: 731.92 kL
